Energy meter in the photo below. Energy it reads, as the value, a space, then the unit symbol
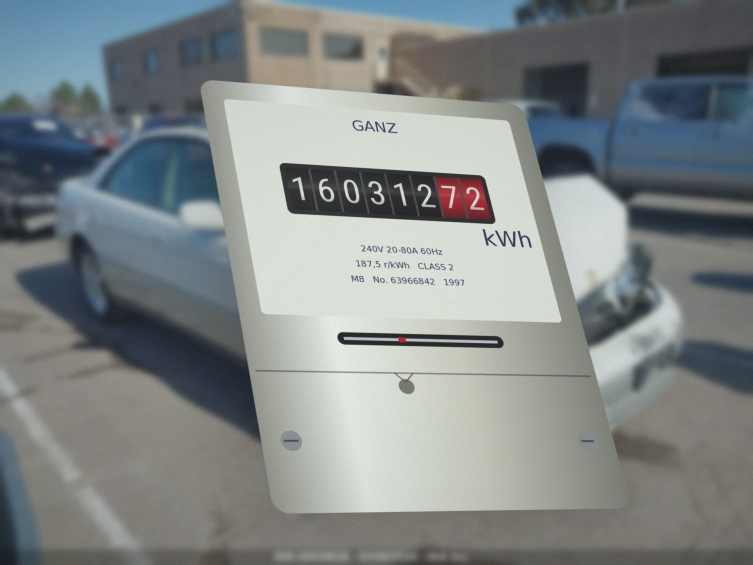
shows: 160312.72 kWh
